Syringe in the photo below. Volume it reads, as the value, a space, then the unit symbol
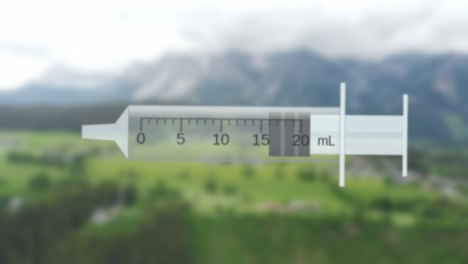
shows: 16 mL
